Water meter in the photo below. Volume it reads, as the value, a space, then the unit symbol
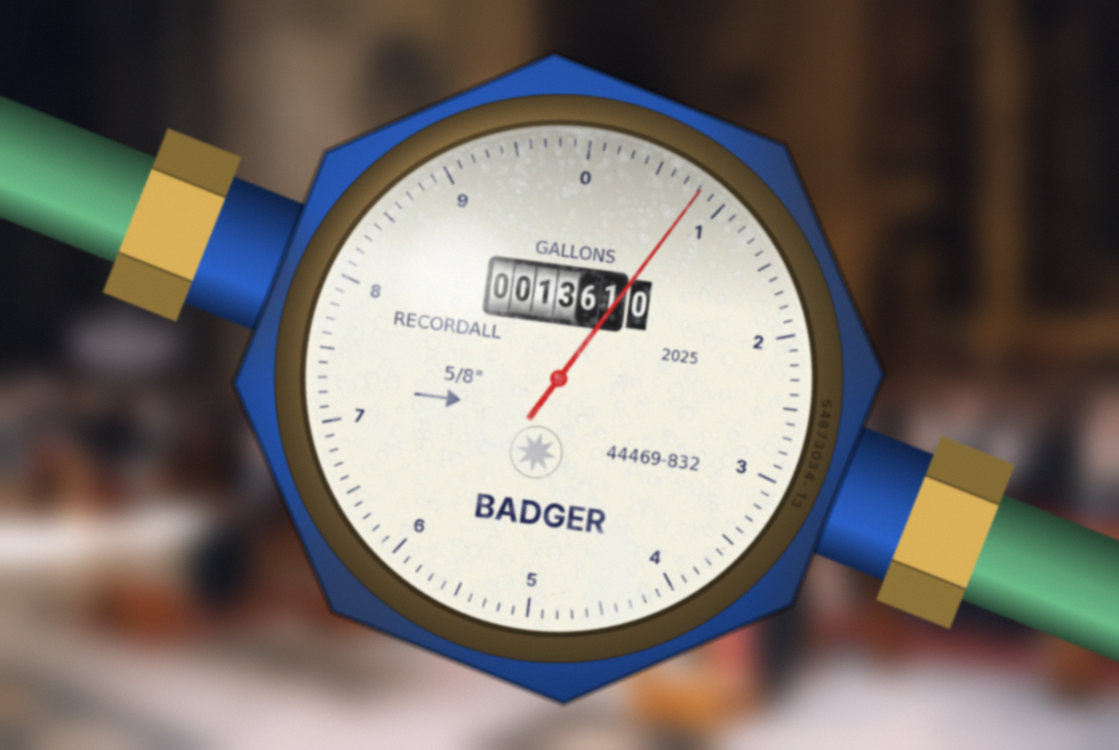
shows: 13610.8 gal
